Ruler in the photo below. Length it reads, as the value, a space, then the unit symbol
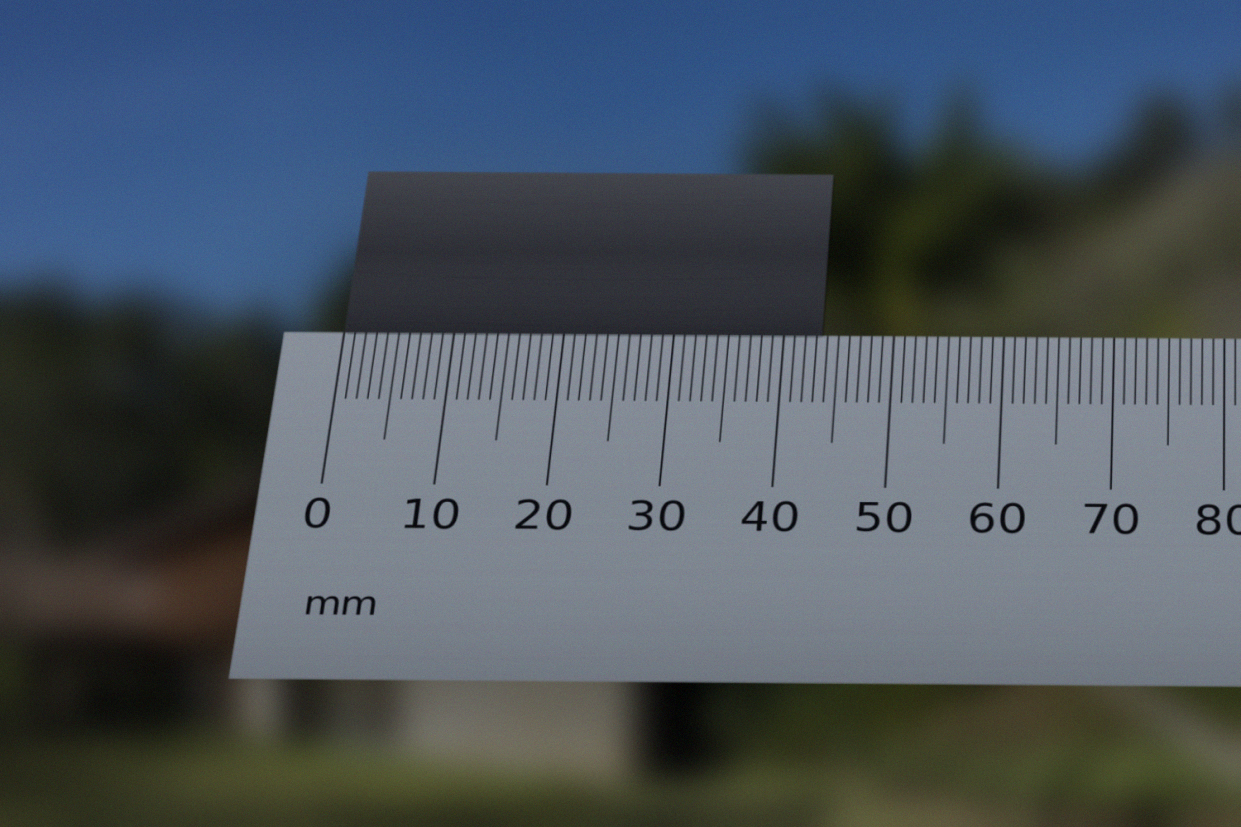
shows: 43.5 mm
